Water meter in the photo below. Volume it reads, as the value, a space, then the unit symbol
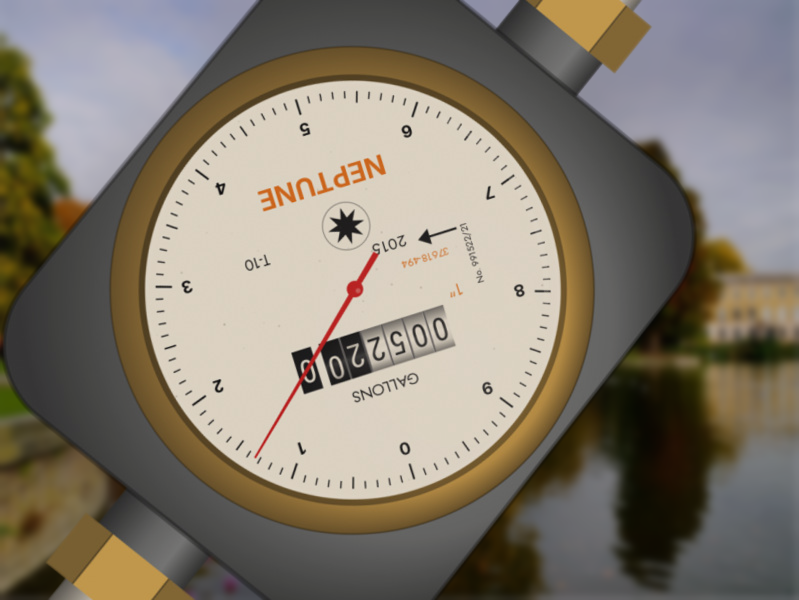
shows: 52201.3 gal
